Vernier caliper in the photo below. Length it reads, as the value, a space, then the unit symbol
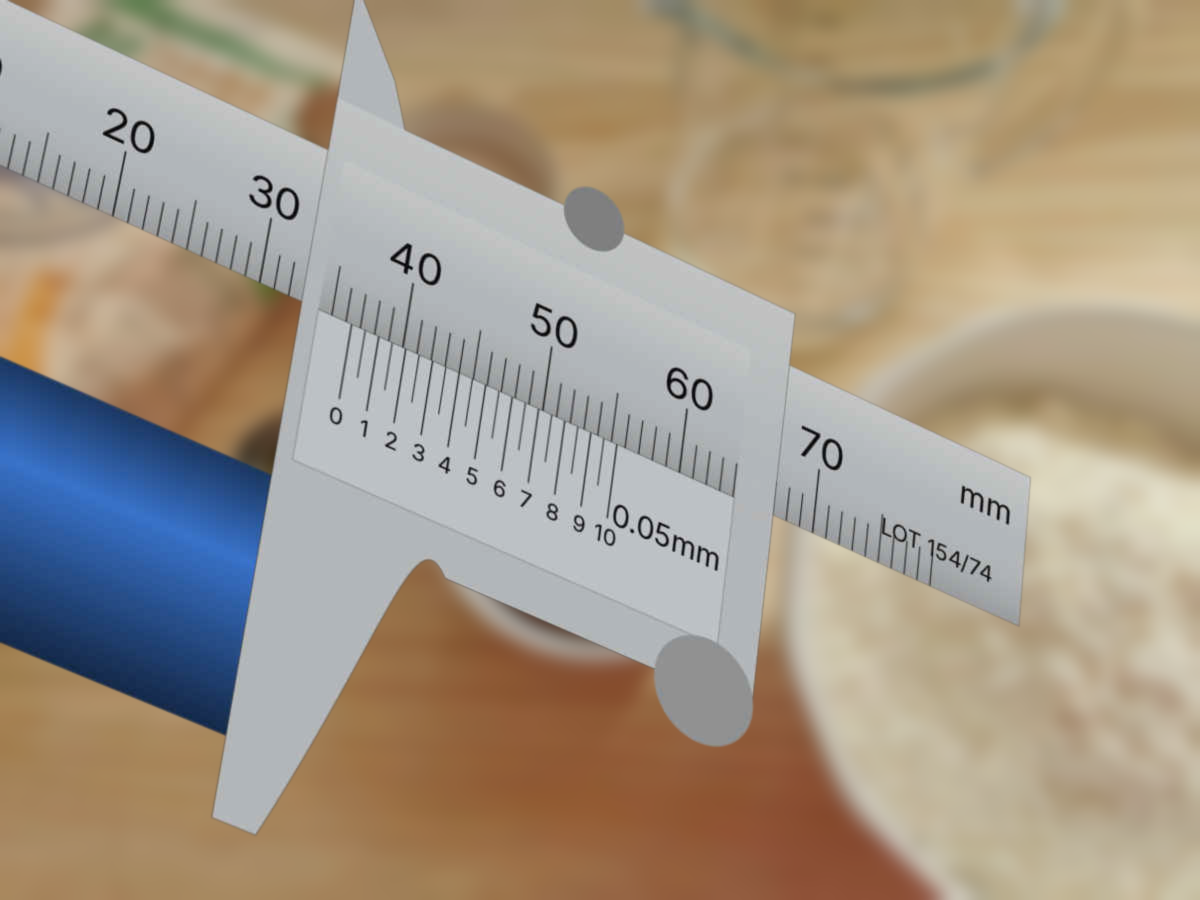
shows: 36.4 mm
